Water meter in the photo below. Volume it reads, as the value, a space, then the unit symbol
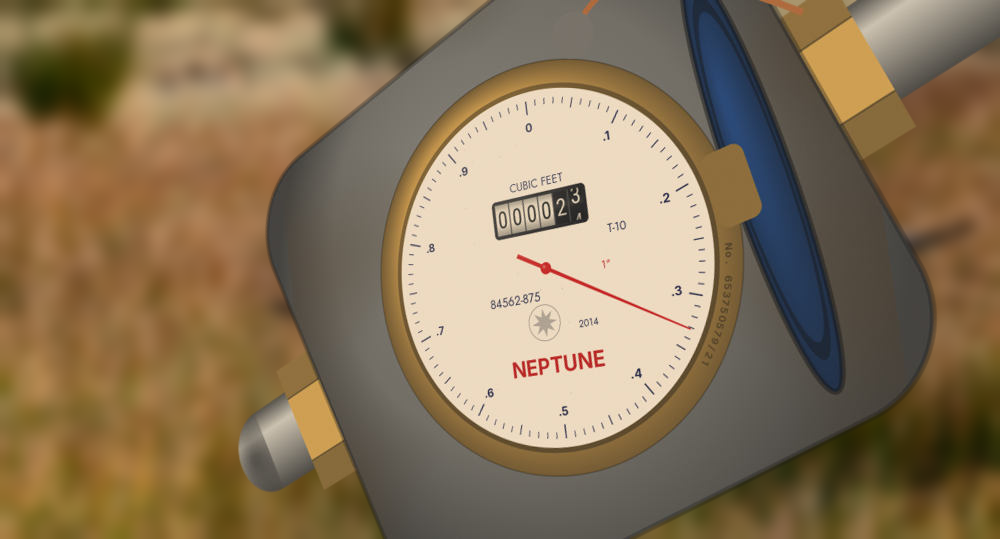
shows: 23.33 ft³
